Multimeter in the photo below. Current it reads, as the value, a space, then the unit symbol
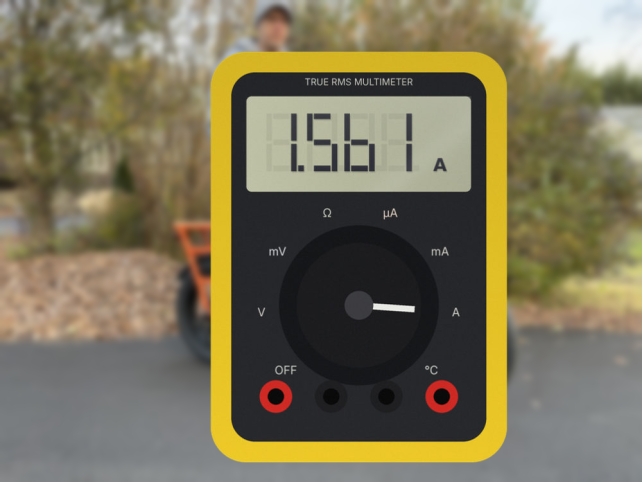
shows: 1.561 A
